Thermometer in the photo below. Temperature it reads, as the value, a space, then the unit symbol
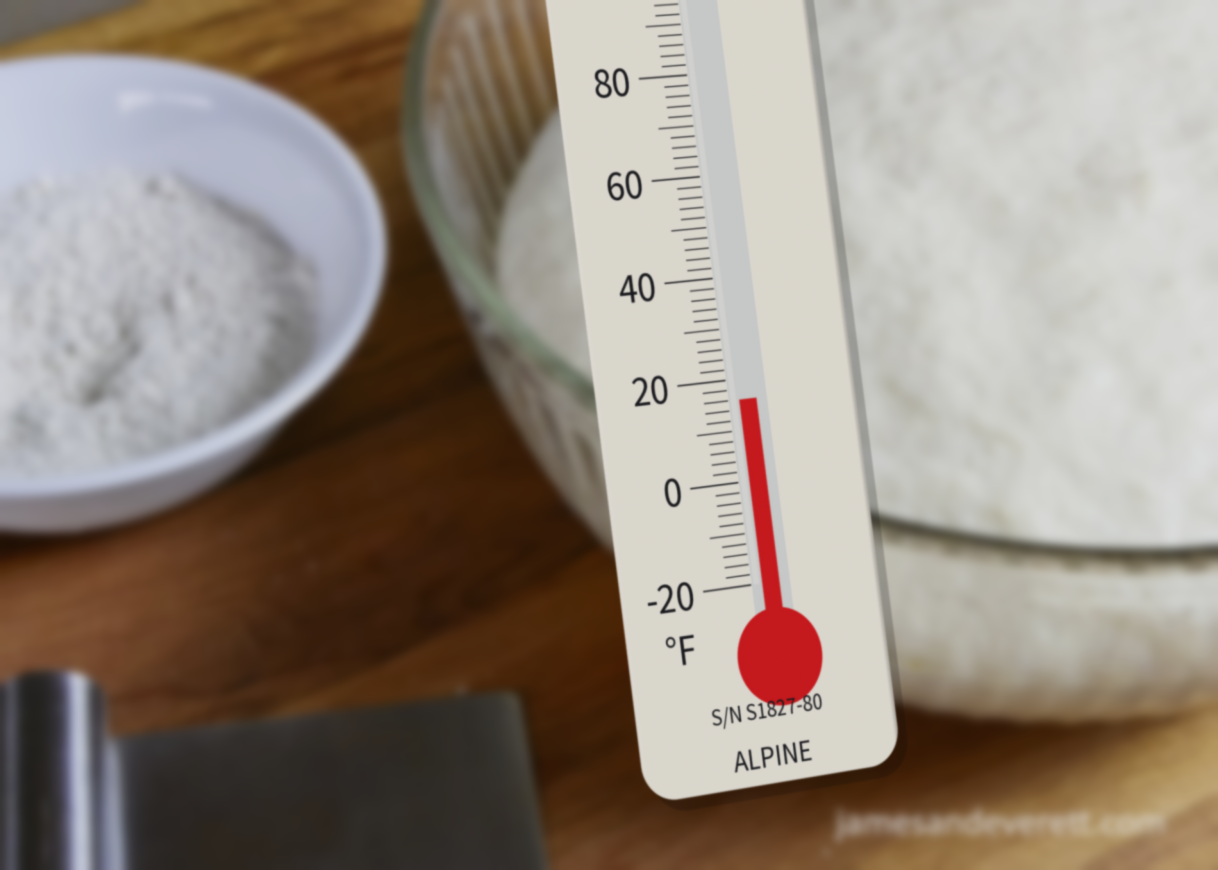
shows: 16 °F
